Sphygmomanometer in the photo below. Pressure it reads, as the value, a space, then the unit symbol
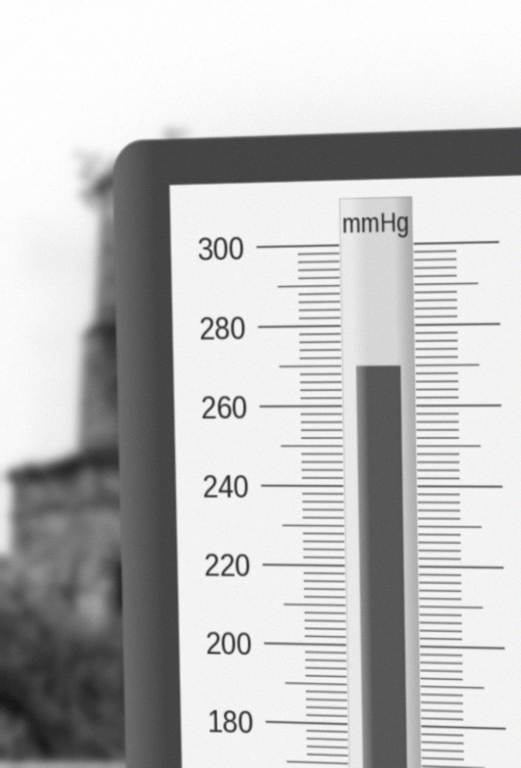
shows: 270 mmHg
